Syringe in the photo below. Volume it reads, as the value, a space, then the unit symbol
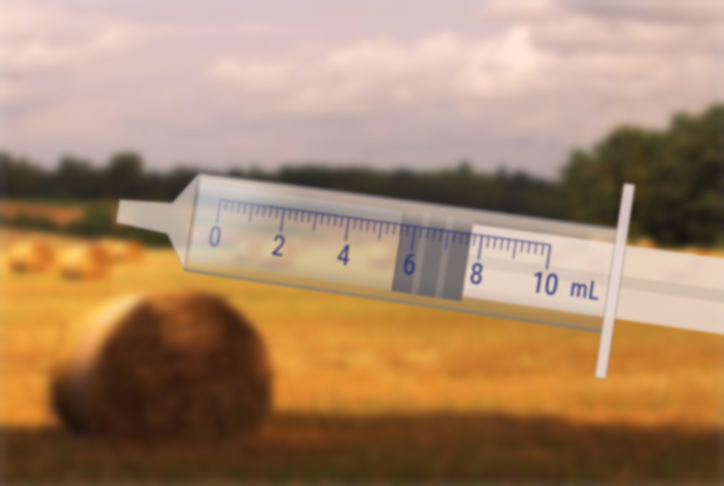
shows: 5.6 mL
